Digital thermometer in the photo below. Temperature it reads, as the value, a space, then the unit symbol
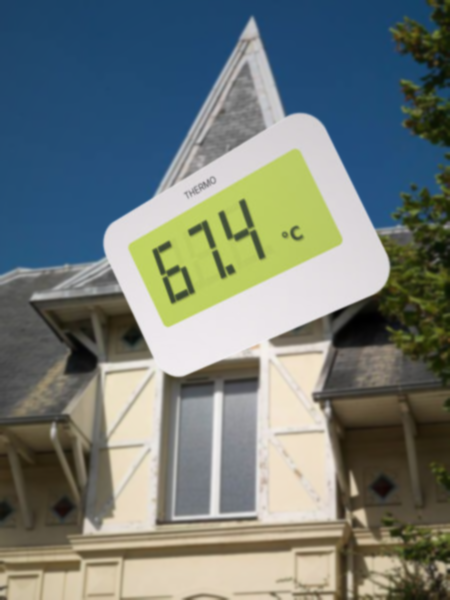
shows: 67.4 °C
